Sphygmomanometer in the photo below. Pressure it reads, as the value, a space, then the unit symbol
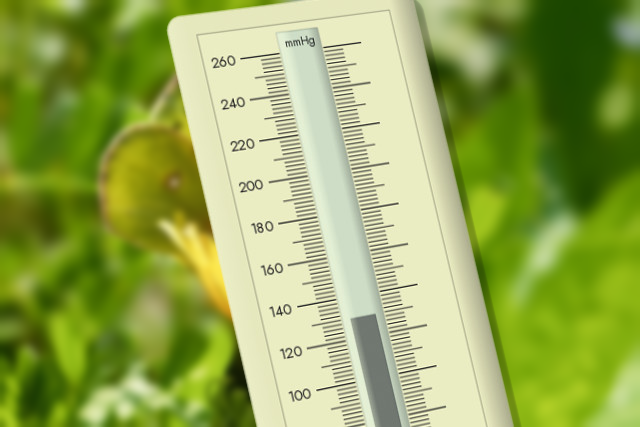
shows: 130 mmHg
